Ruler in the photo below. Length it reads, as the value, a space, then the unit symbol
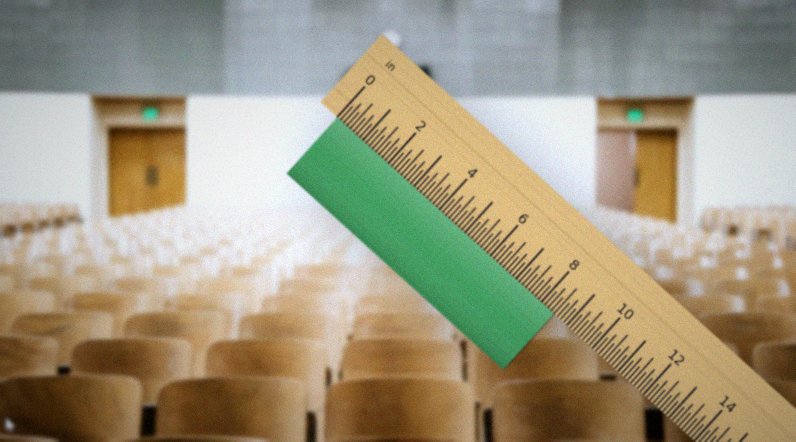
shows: 8.5 in
